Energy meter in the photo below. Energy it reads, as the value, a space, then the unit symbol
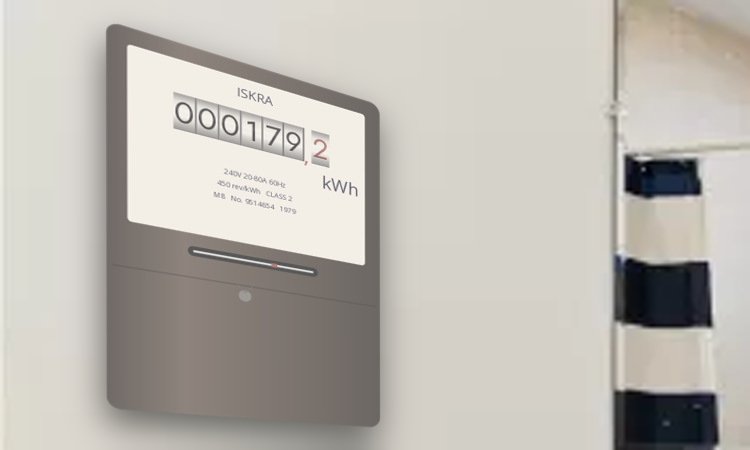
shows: 179.2 kWh
